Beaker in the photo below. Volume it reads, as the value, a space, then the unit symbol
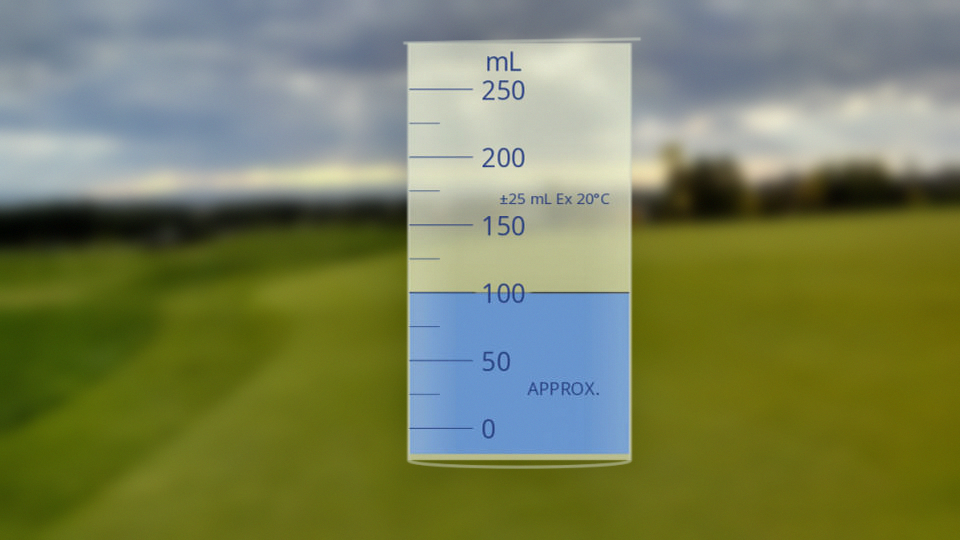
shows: 100 mL
